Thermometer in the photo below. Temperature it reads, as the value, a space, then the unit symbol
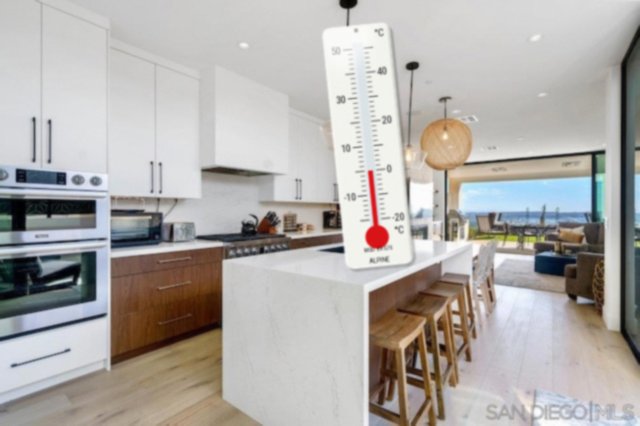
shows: 0 °C
